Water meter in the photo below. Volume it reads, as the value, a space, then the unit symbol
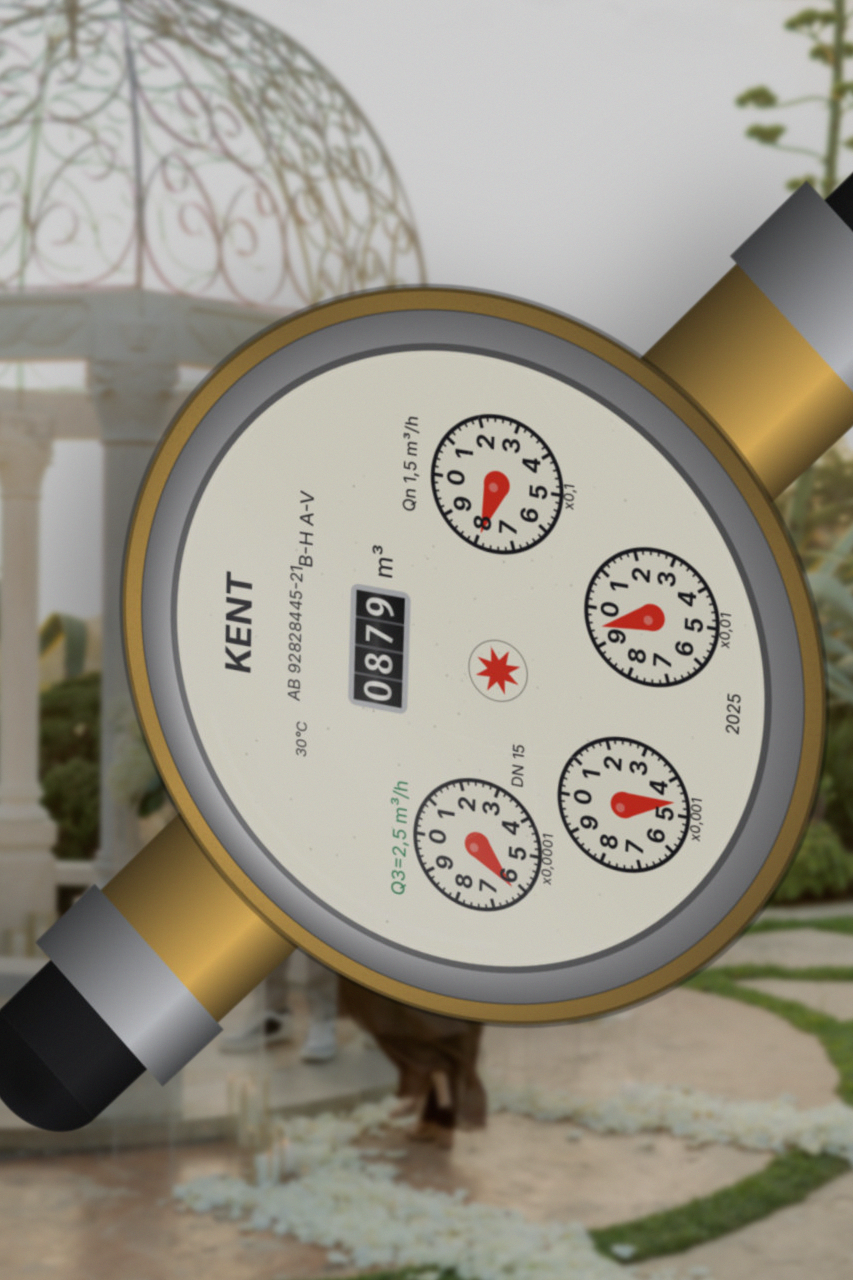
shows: 879.7946 m³
